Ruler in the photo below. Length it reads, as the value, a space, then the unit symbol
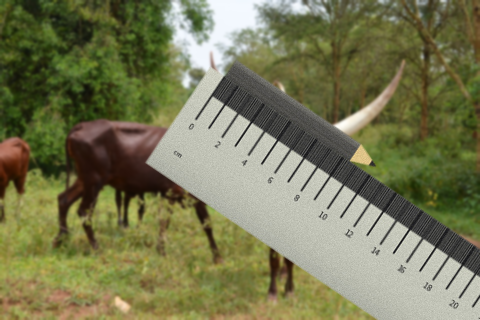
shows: 11 cm
